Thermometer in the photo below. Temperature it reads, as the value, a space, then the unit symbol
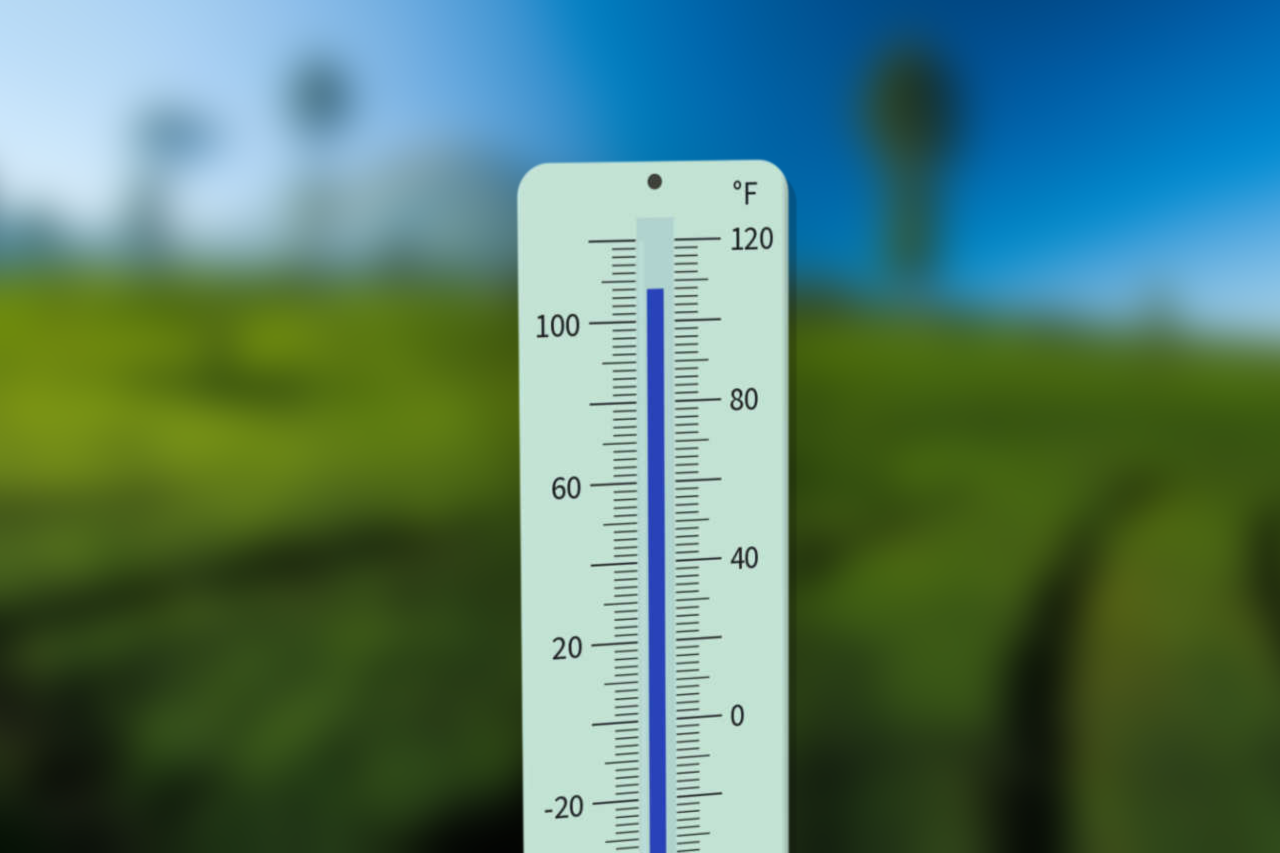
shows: 108 °F
